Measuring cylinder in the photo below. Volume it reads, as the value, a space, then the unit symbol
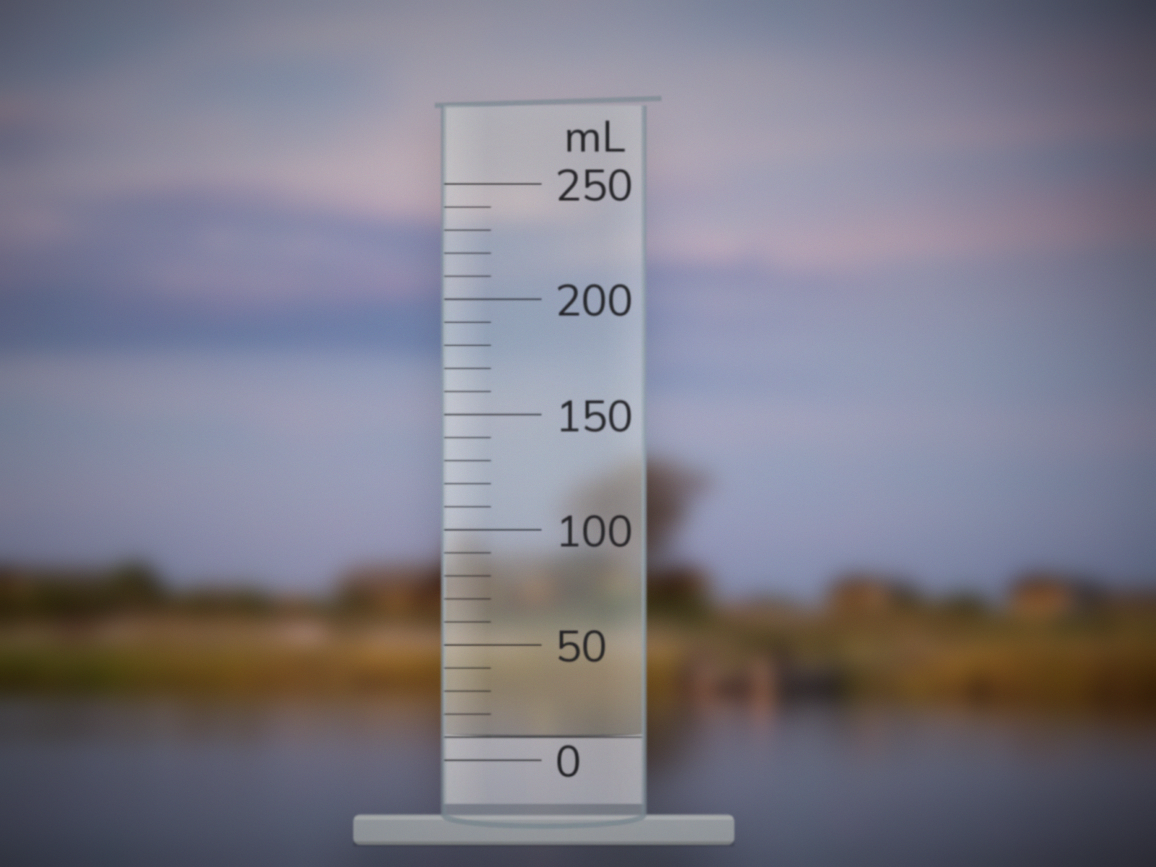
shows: 10 mL
